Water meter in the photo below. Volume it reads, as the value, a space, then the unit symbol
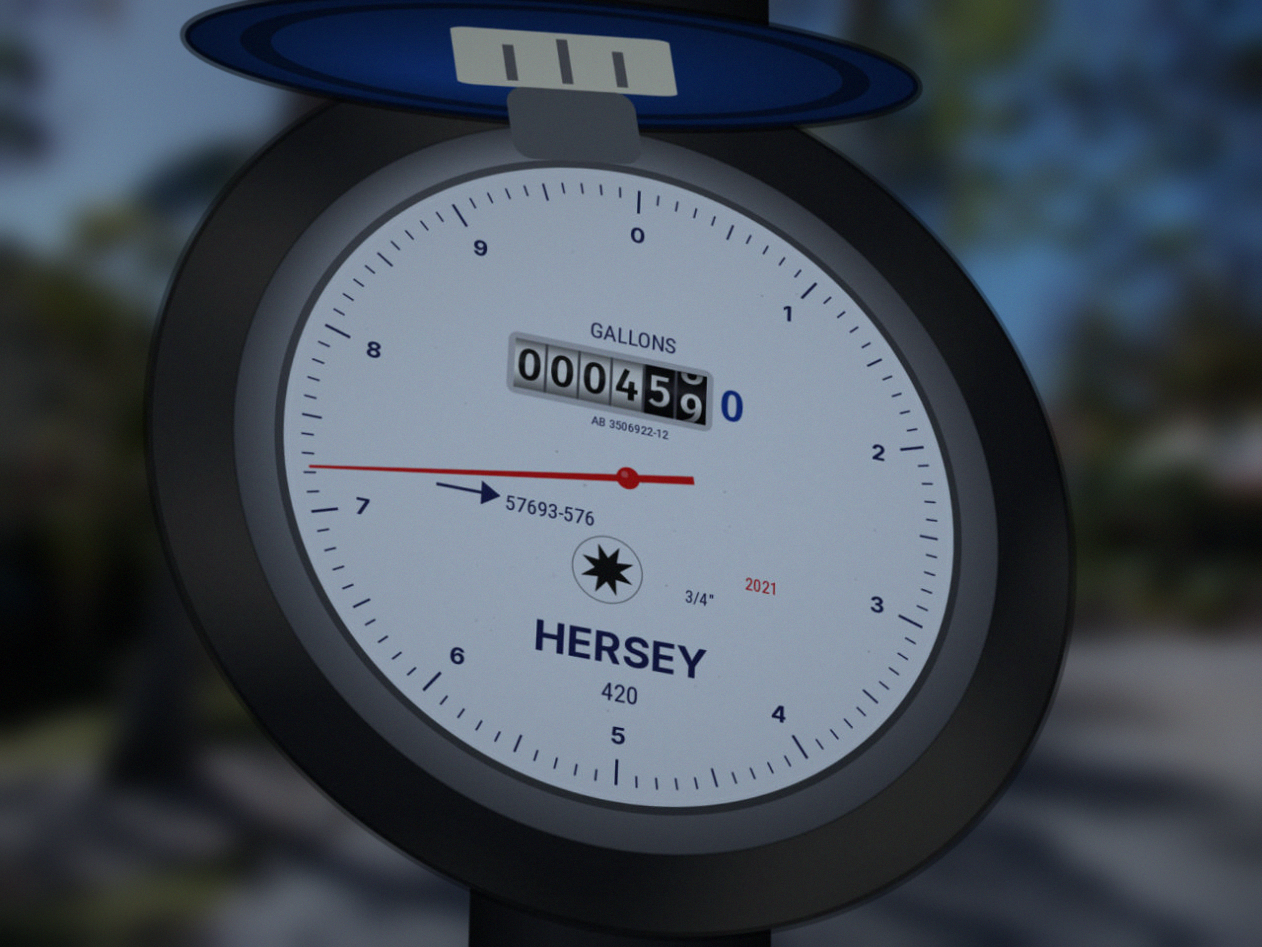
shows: 4587.2 gal
